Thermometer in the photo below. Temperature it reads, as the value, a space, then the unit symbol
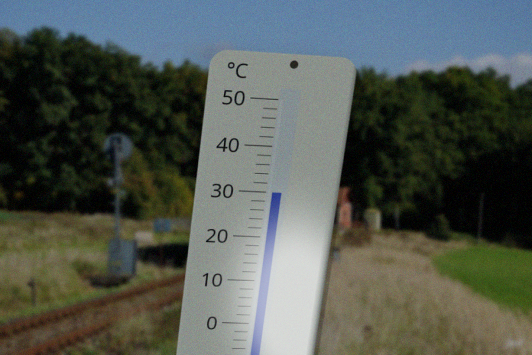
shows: 30 °C
